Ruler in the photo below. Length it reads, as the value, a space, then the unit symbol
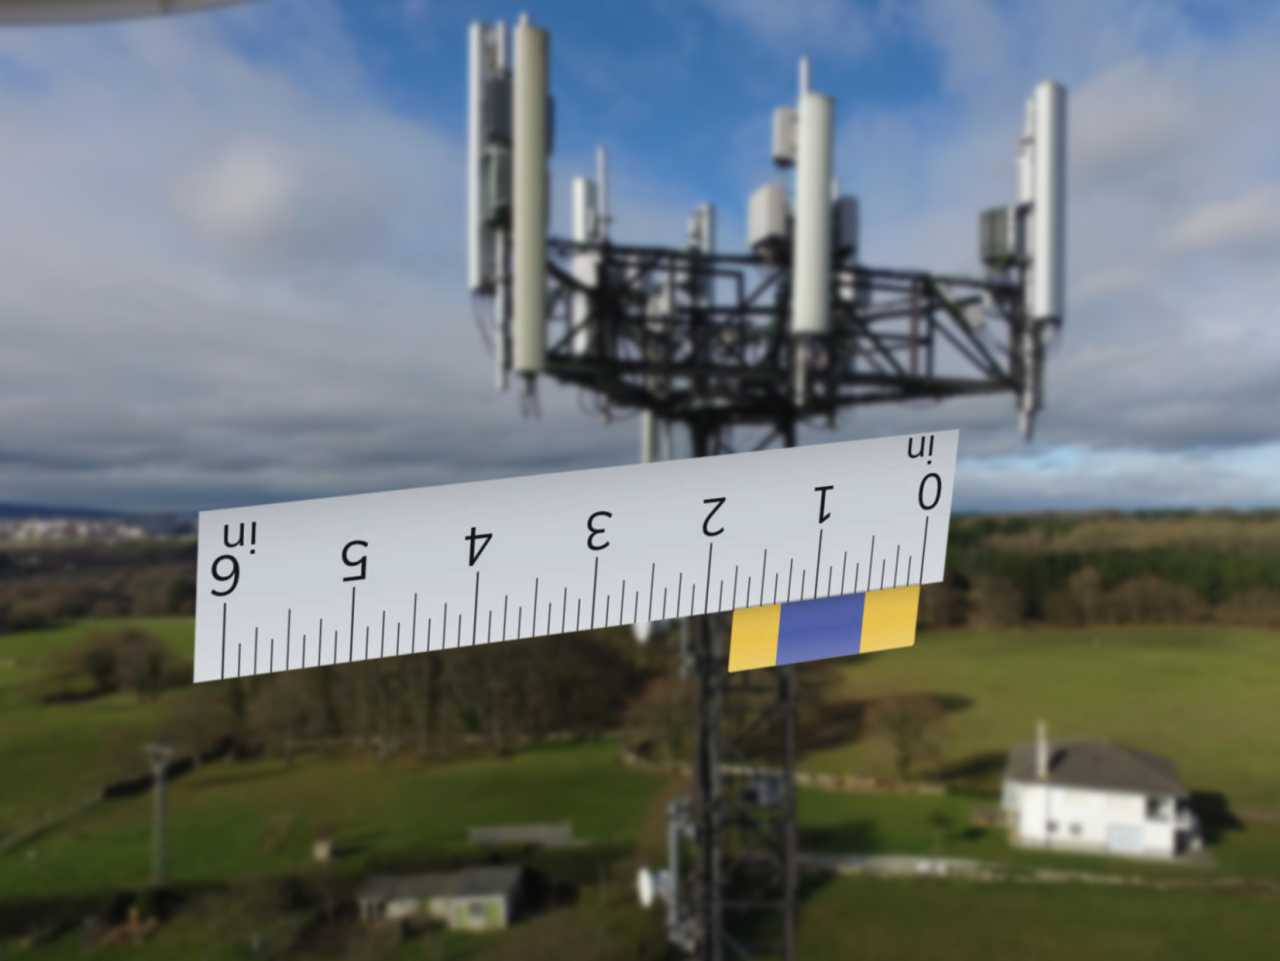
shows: 1.75 in
